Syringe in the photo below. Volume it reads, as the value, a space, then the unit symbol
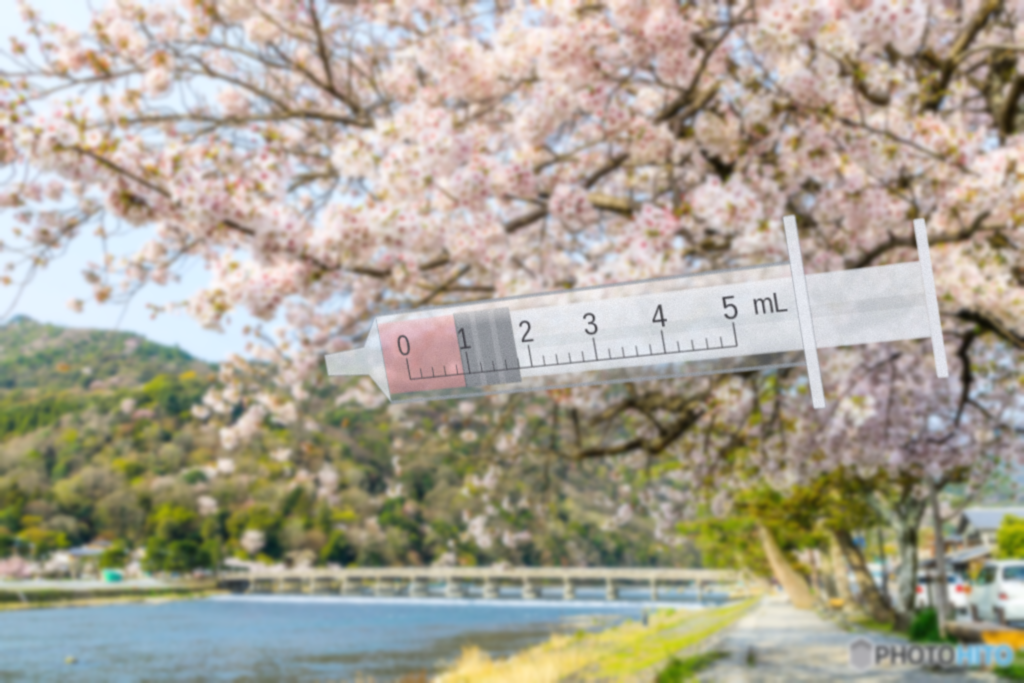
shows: 0.9 mL
